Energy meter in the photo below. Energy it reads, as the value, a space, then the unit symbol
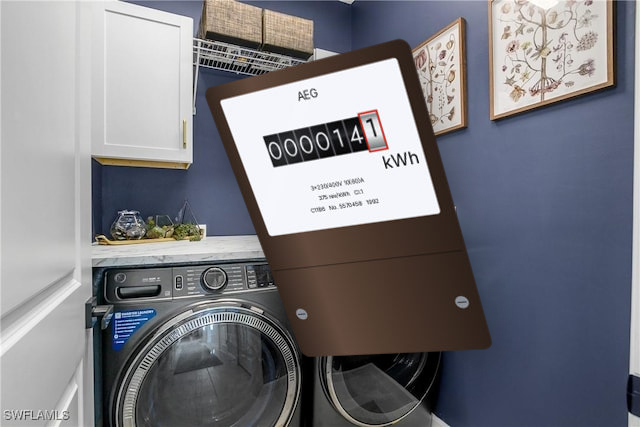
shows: 14.1 kWh
